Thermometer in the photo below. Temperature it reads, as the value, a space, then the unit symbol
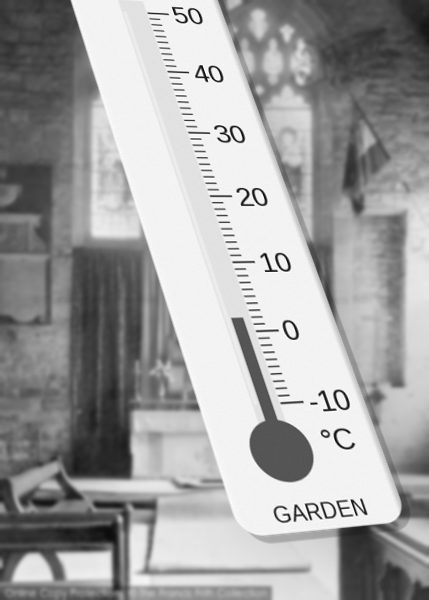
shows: 2 °C
